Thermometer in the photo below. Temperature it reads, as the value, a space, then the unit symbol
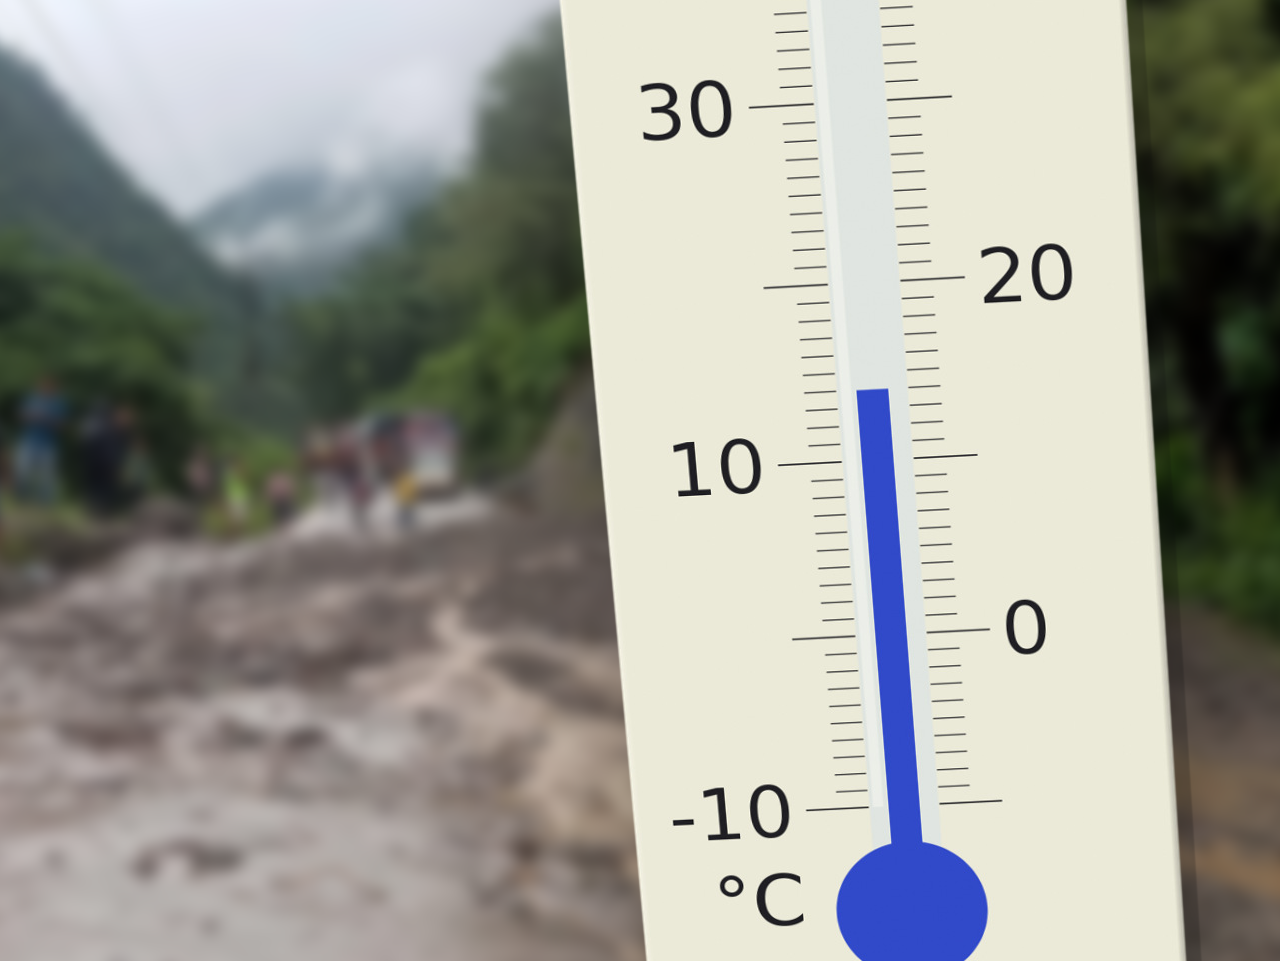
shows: 14 °C
